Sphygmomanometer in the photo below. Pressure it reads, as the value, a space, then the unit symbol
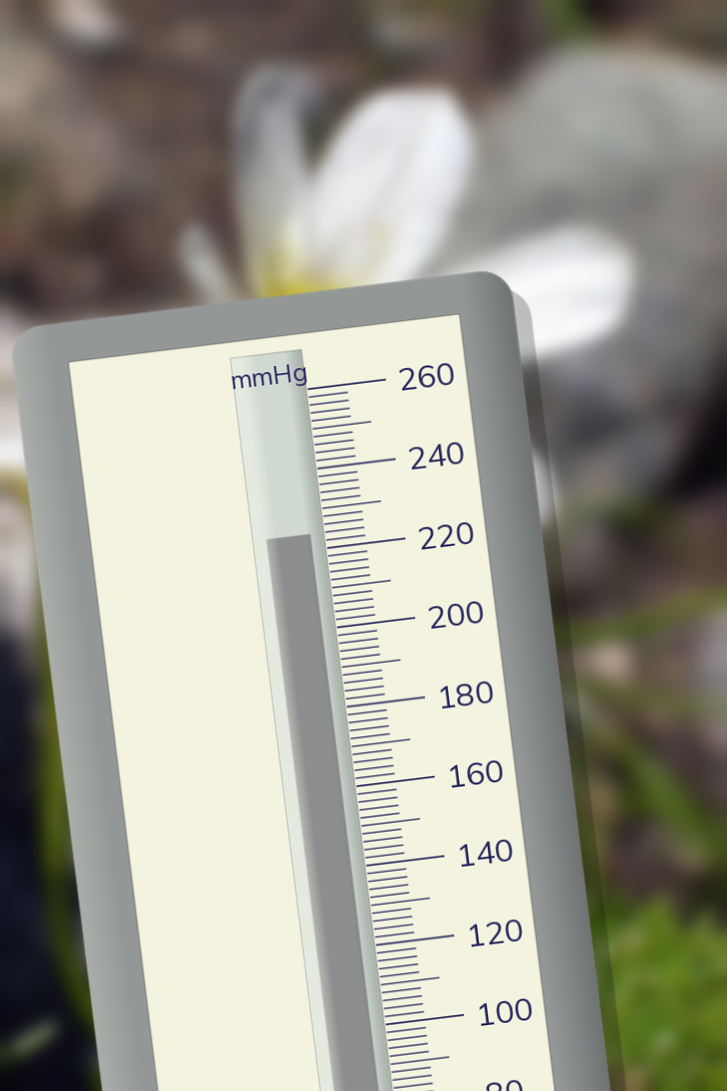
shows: 224 mmHg
